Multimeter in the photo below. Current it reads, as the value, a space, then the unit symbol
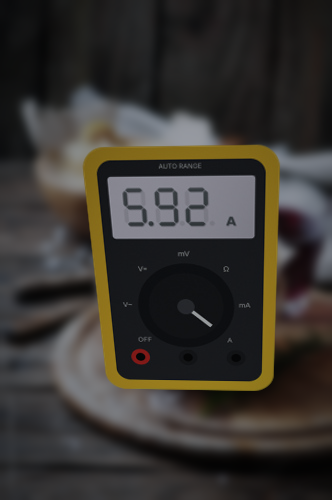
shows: 5.92 A
